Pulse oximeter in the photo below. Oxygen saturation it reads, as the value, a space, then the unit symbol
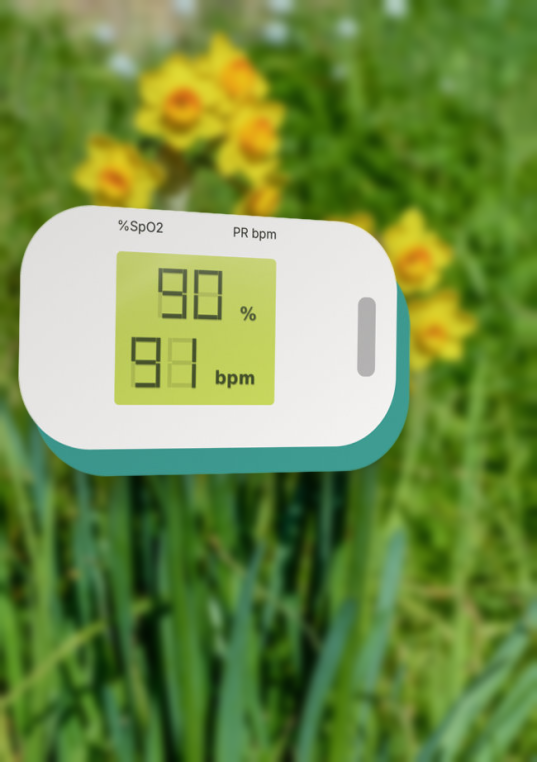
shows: 90 %
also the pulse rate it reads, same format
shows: 91 bpm
